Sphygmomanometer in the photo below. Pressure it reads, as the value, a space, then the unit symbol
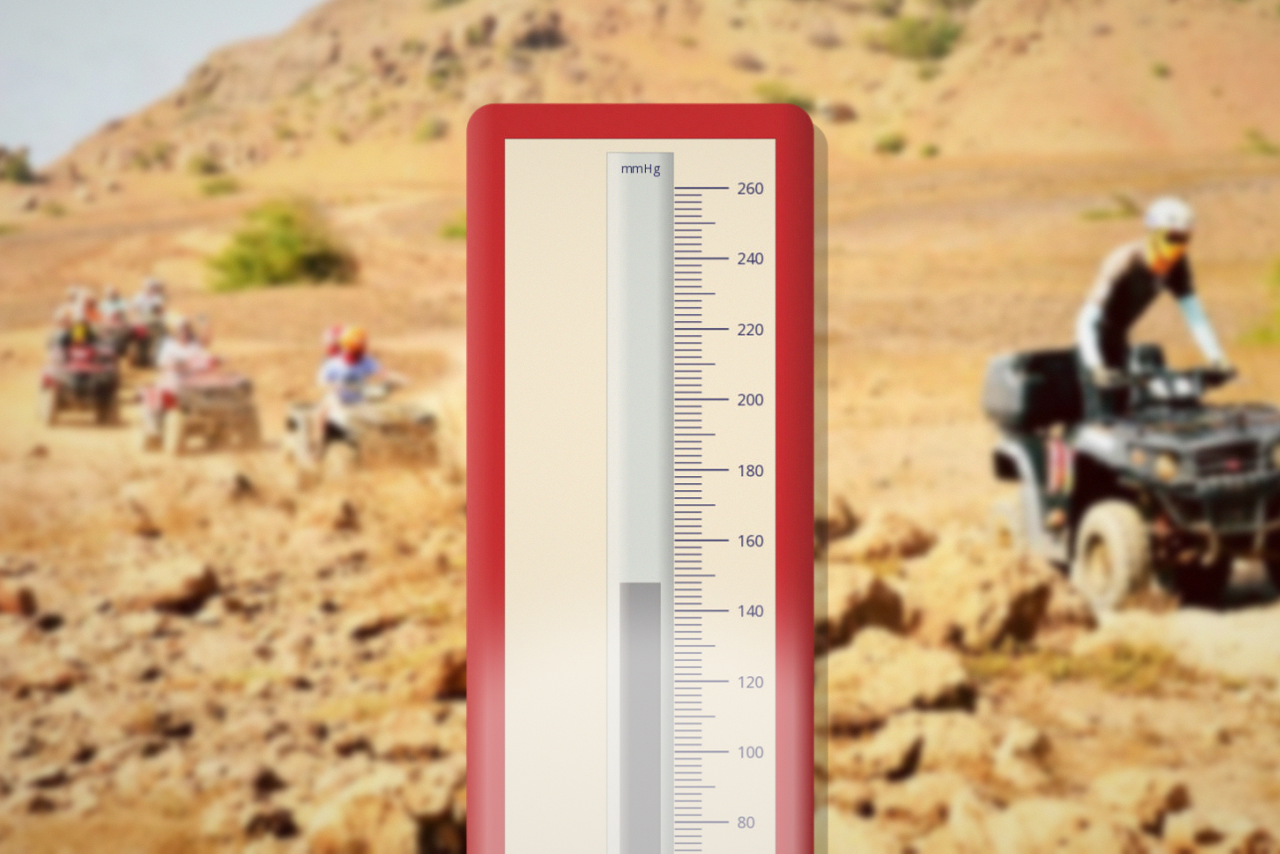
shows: 148 mmHg
